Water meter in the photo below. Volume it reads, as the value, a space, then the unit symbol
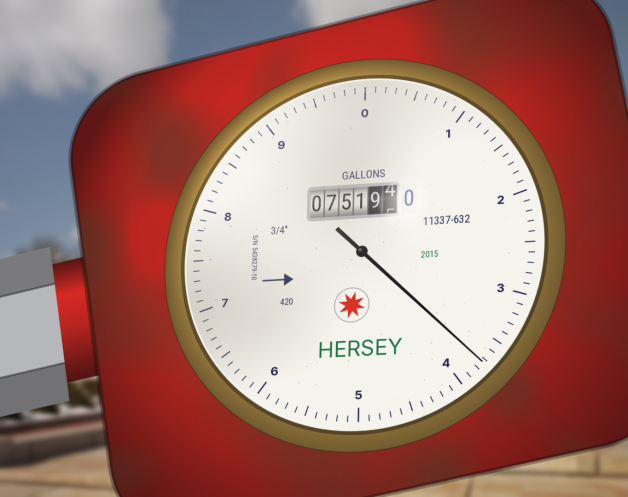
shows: 751943.7 gal
